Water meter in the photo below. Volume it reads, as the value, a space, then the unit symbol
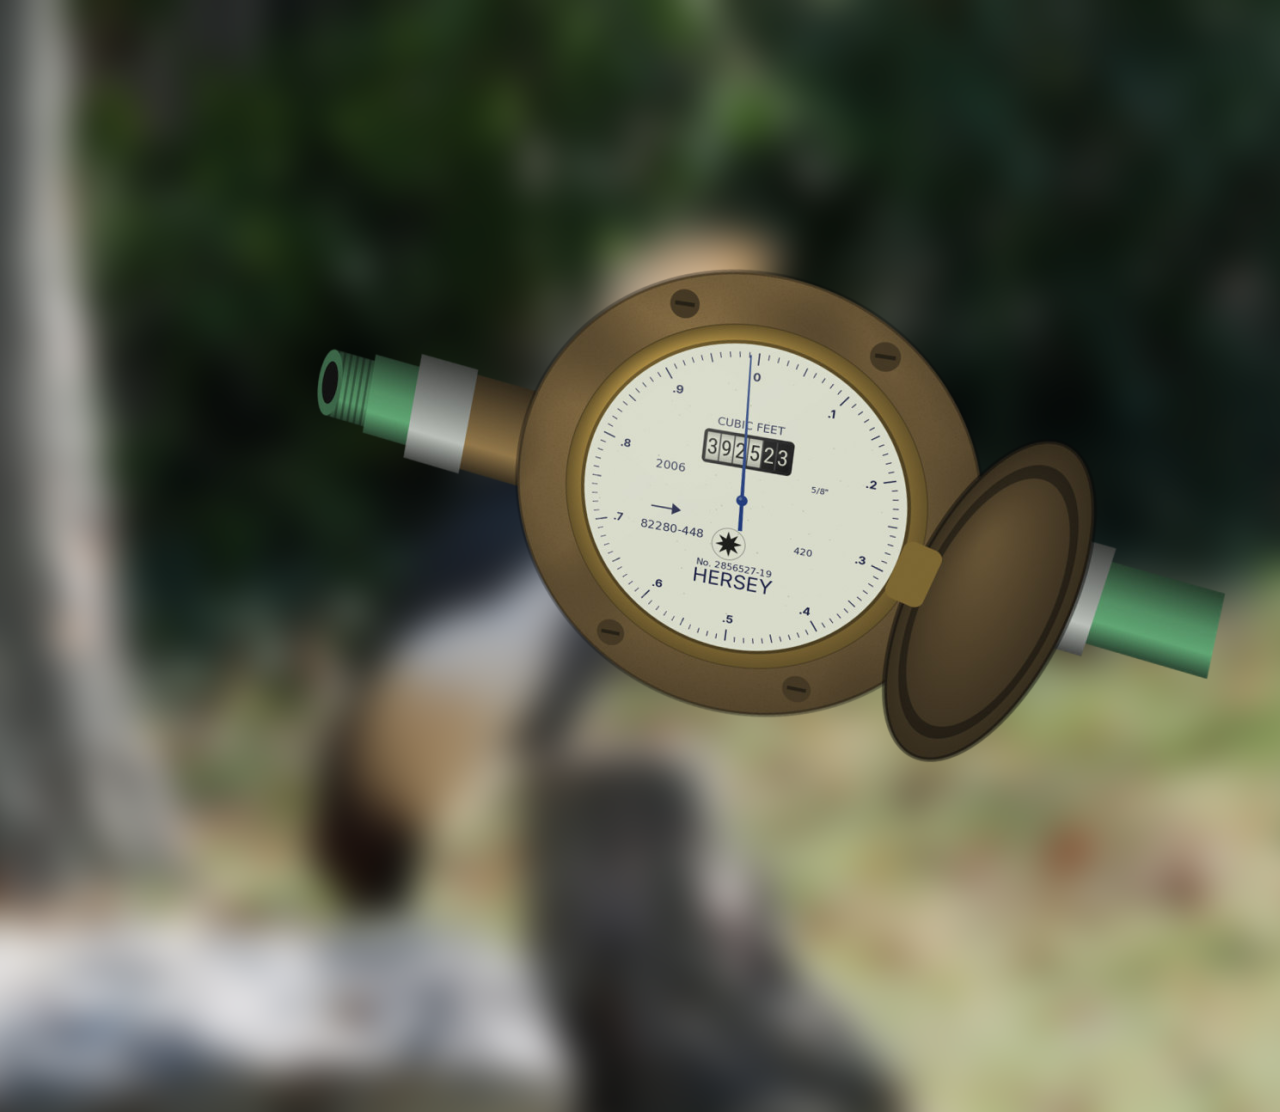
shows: 392522.99 ft³
